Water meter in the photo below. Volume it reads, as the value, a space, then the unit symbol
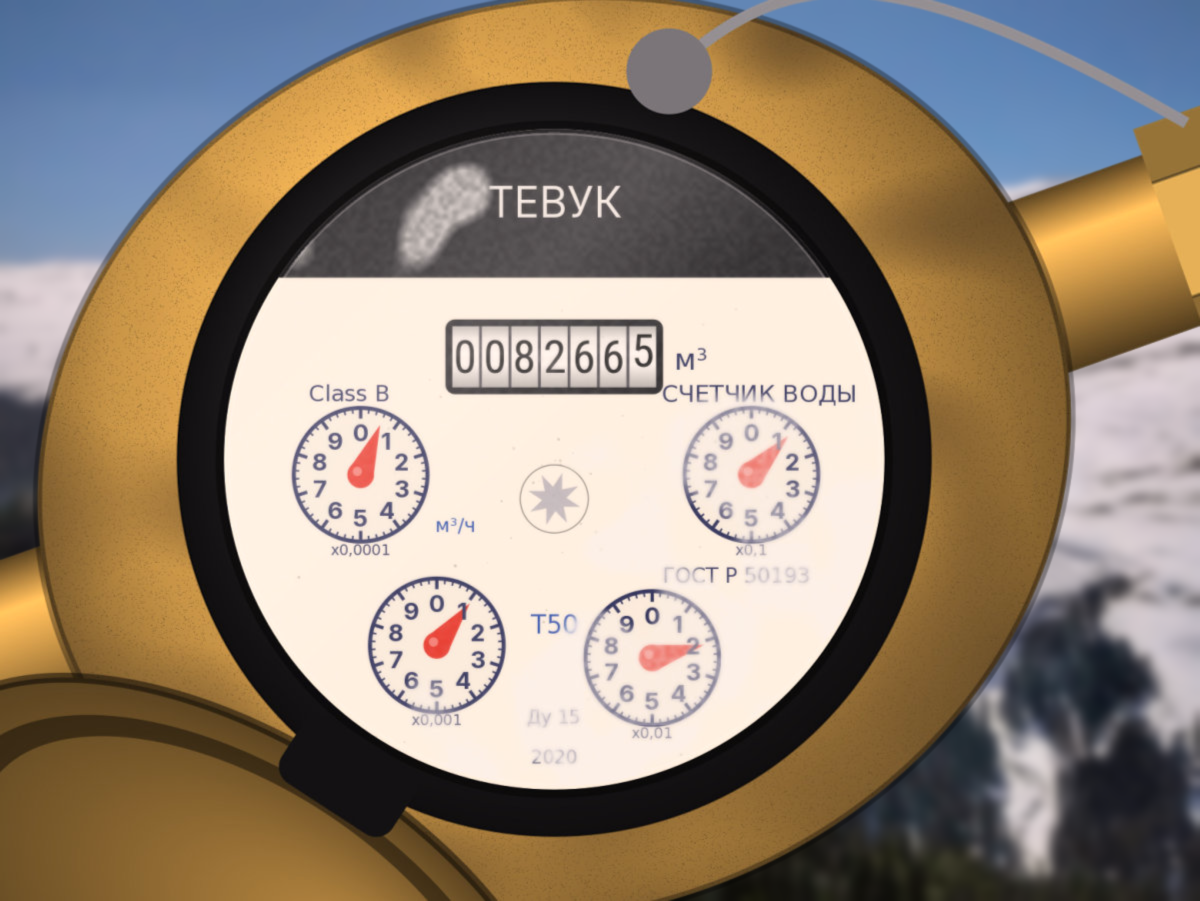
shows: 82665.1210 m³
